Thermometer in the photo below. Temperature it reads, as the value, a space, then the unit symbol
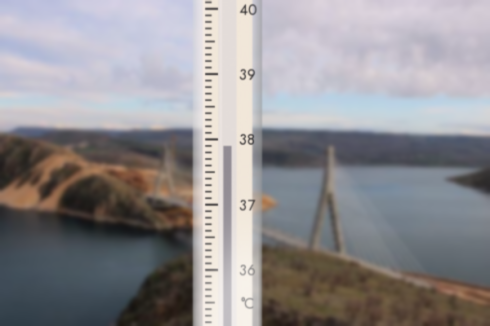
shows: 37.9 °C
